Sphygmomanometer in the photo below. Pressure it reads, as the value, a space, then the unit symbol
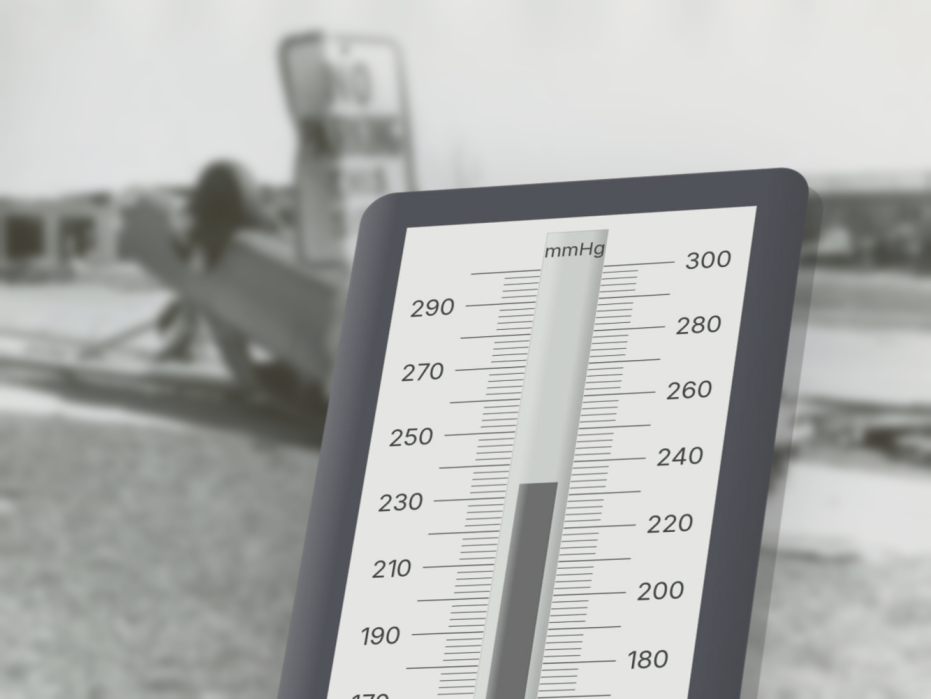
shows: 234 mmHg
